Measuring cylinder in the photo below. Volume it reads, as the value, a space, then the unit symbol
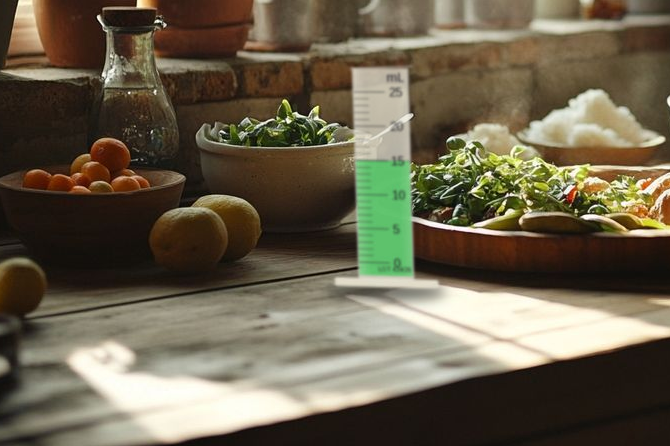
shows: 15 mL
